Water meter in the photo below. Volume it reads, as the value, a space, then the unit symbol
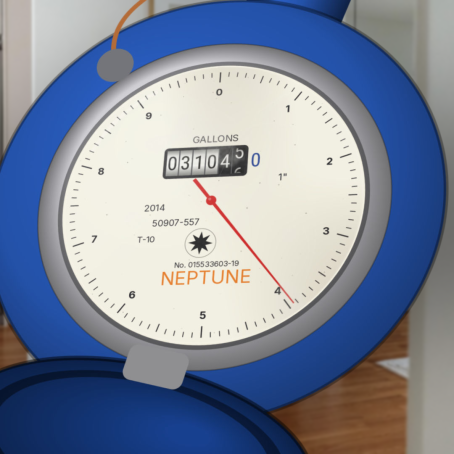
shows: 310453.9 gal
